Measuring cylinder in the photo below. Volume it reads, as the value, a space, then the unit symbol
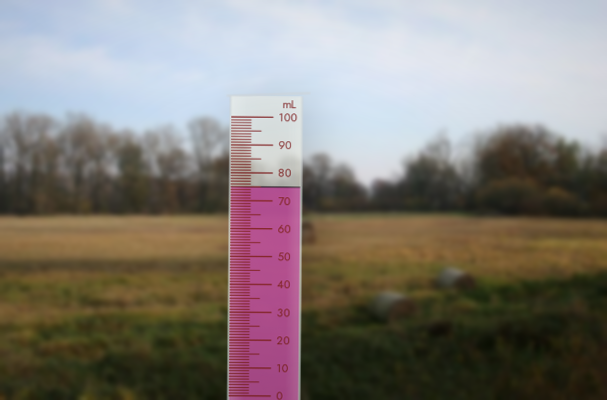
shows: 75 mL
